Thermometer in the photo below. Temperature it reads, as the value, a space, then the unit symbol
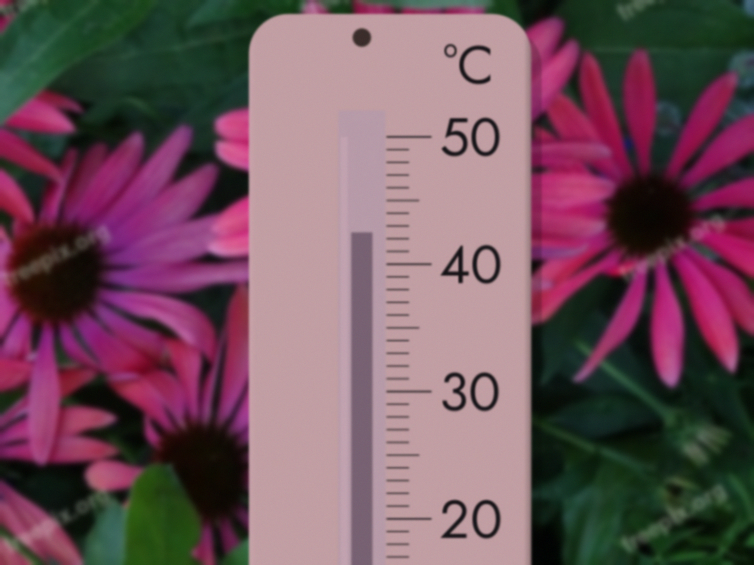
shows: 42.5 °C
